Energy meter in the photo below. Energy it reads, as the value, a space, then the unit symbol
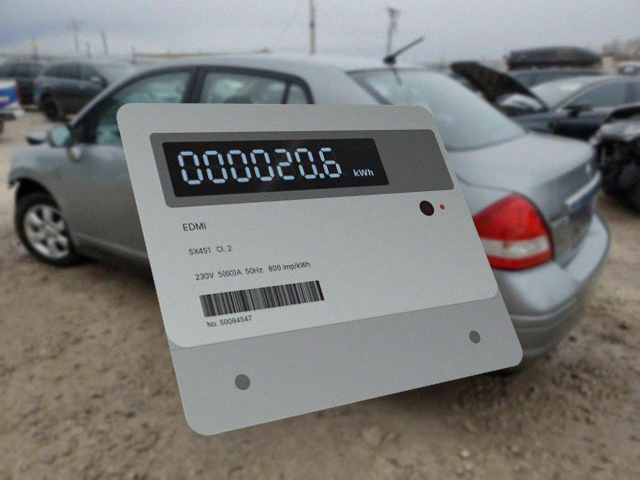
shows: 20.6 kWh
